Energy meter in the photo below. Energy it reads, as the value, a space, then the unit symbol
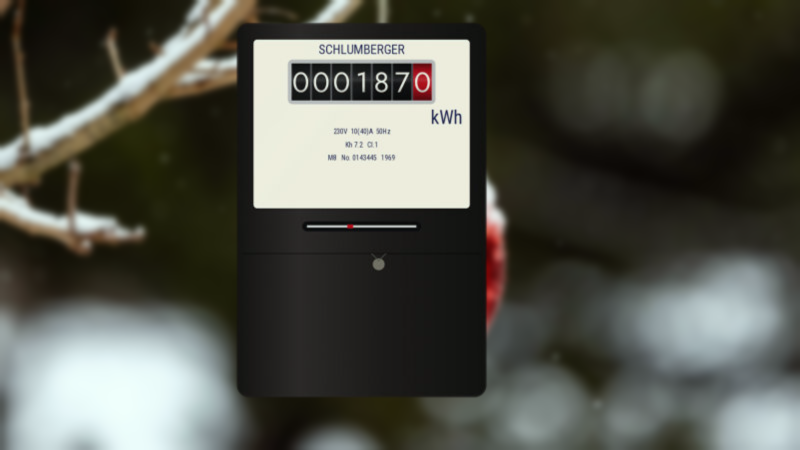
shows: 187.0 kWh
